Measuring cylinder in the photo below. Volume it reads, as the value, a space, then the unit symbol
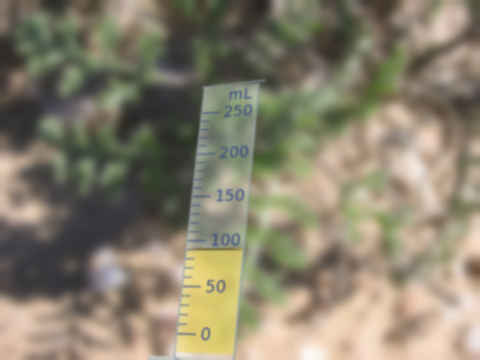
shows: 90 mL
